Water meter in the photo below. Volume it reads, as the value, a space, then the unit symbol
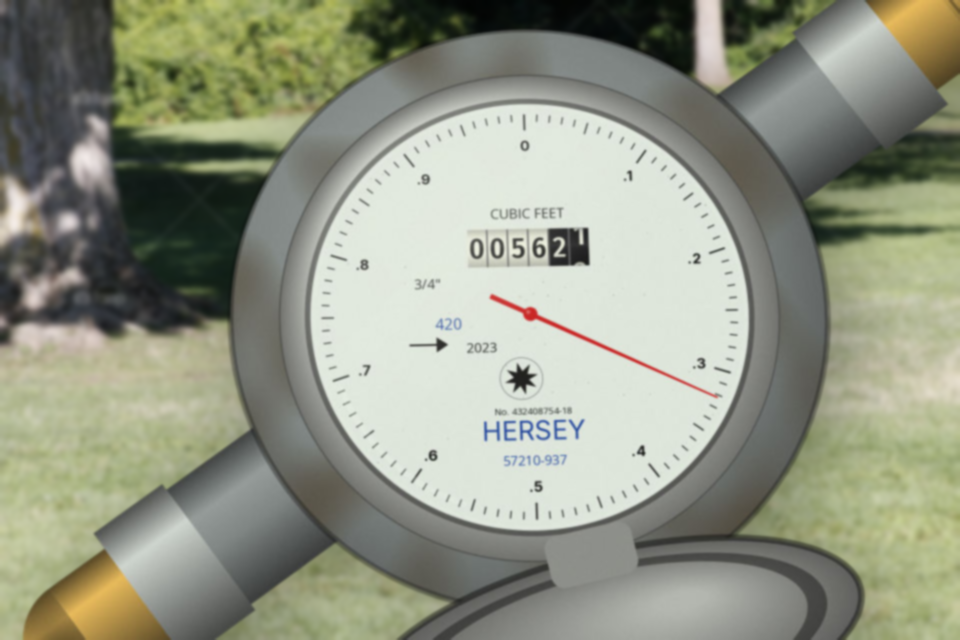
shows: 5621.32 ft³
